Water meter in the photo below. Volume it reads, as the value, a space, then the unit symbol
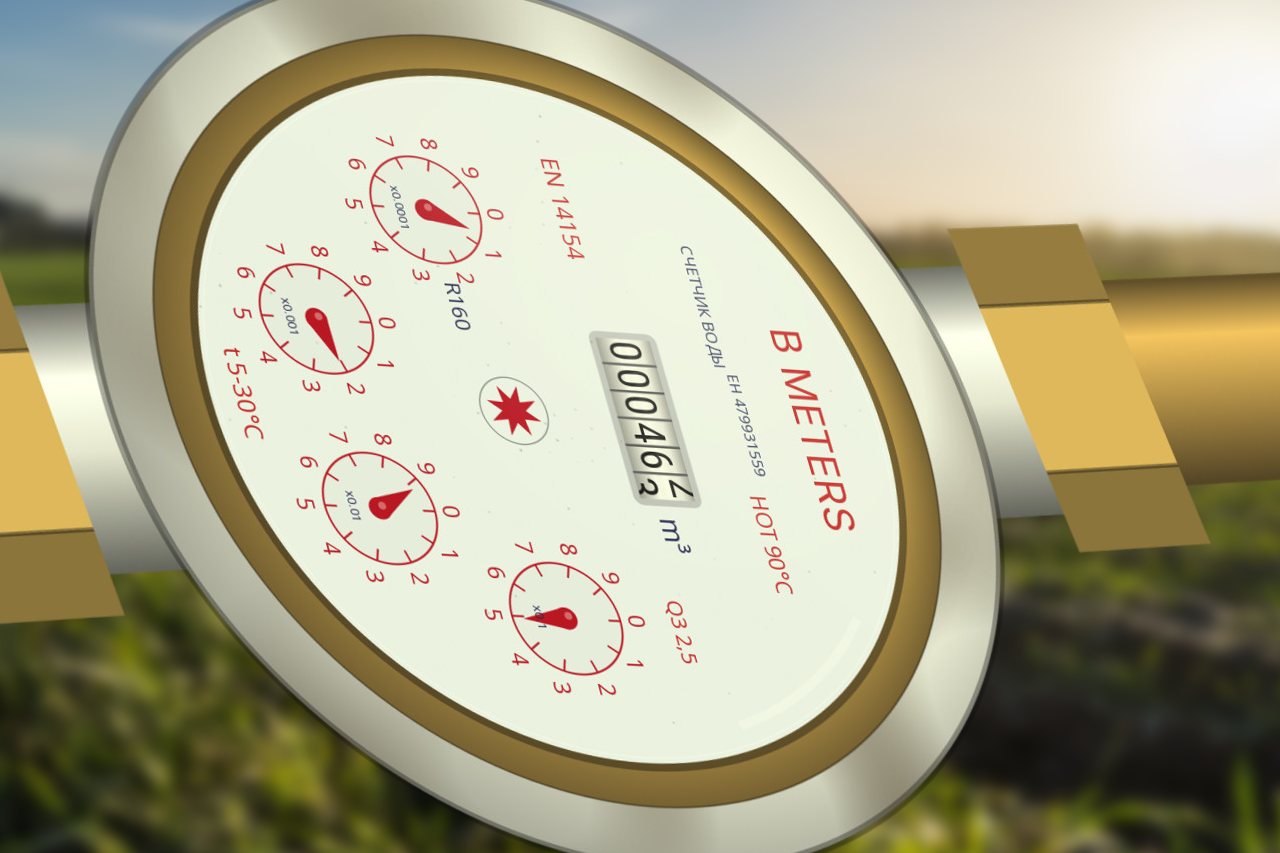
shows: 462.4920 m³
